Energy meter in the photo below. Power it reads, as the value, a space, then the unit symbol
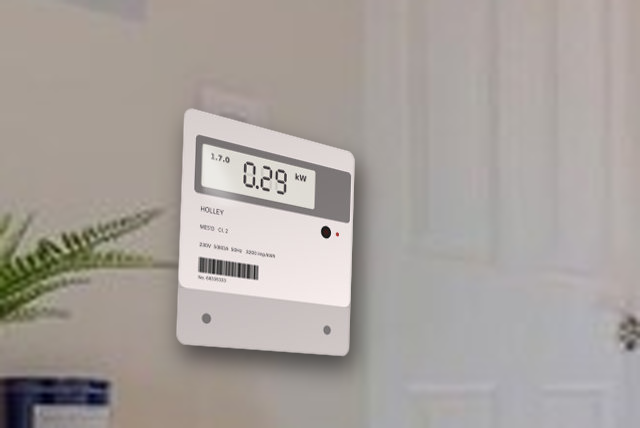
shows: 0.29 kW
